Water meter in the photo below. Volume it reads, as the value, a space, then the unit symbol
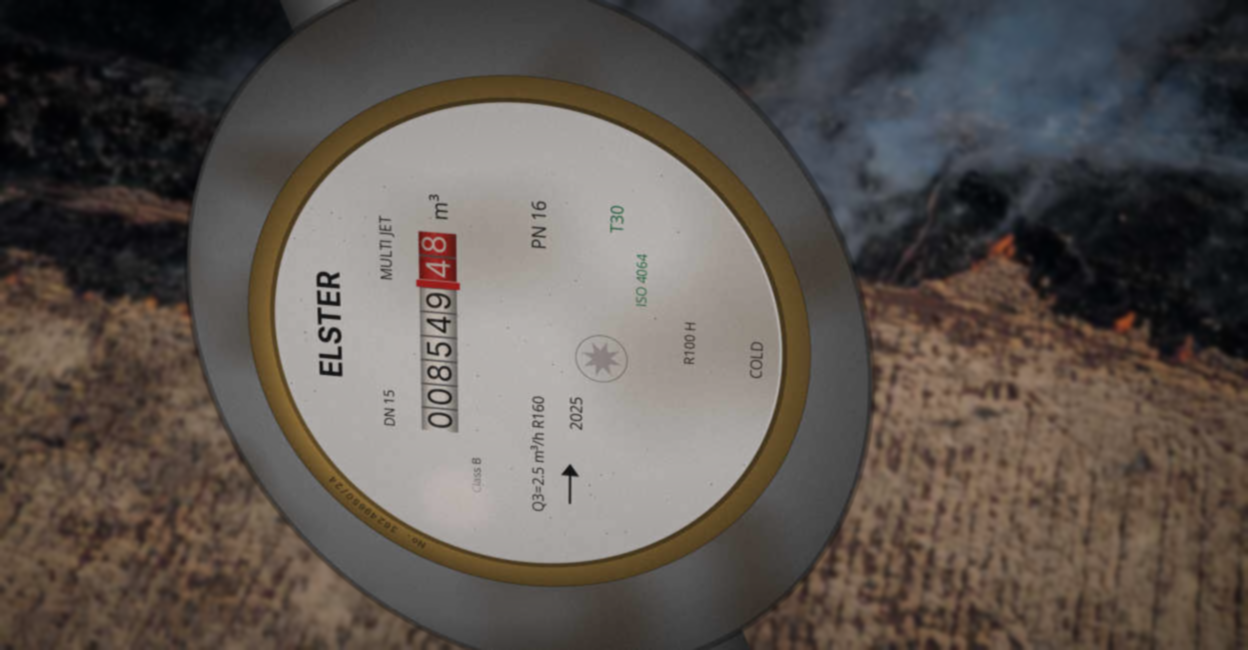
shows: 8549.48 m³
